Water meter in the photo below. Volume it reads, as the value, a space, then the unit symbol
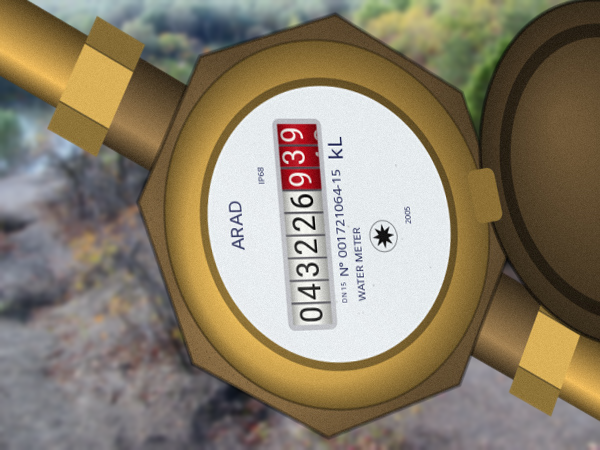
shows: 43226.939 kL
